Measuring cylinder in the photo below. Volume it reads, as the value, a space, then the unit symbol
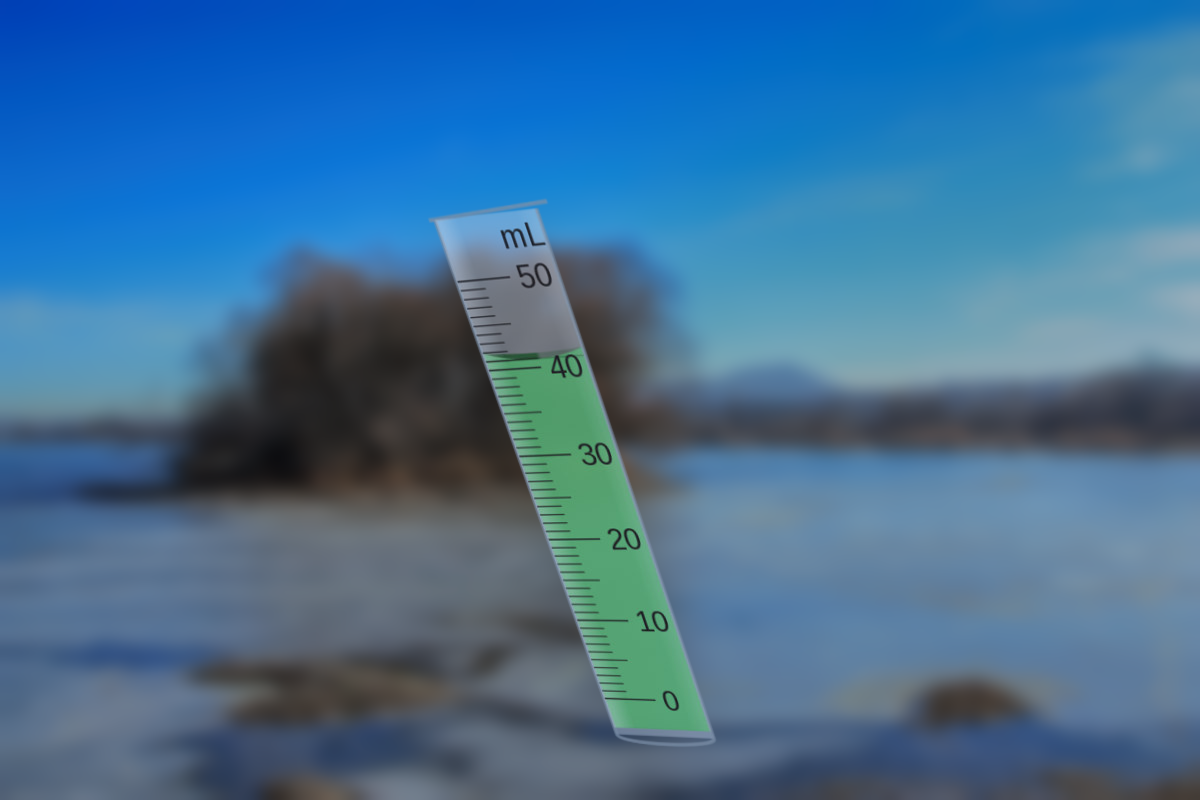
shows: 41 mL
